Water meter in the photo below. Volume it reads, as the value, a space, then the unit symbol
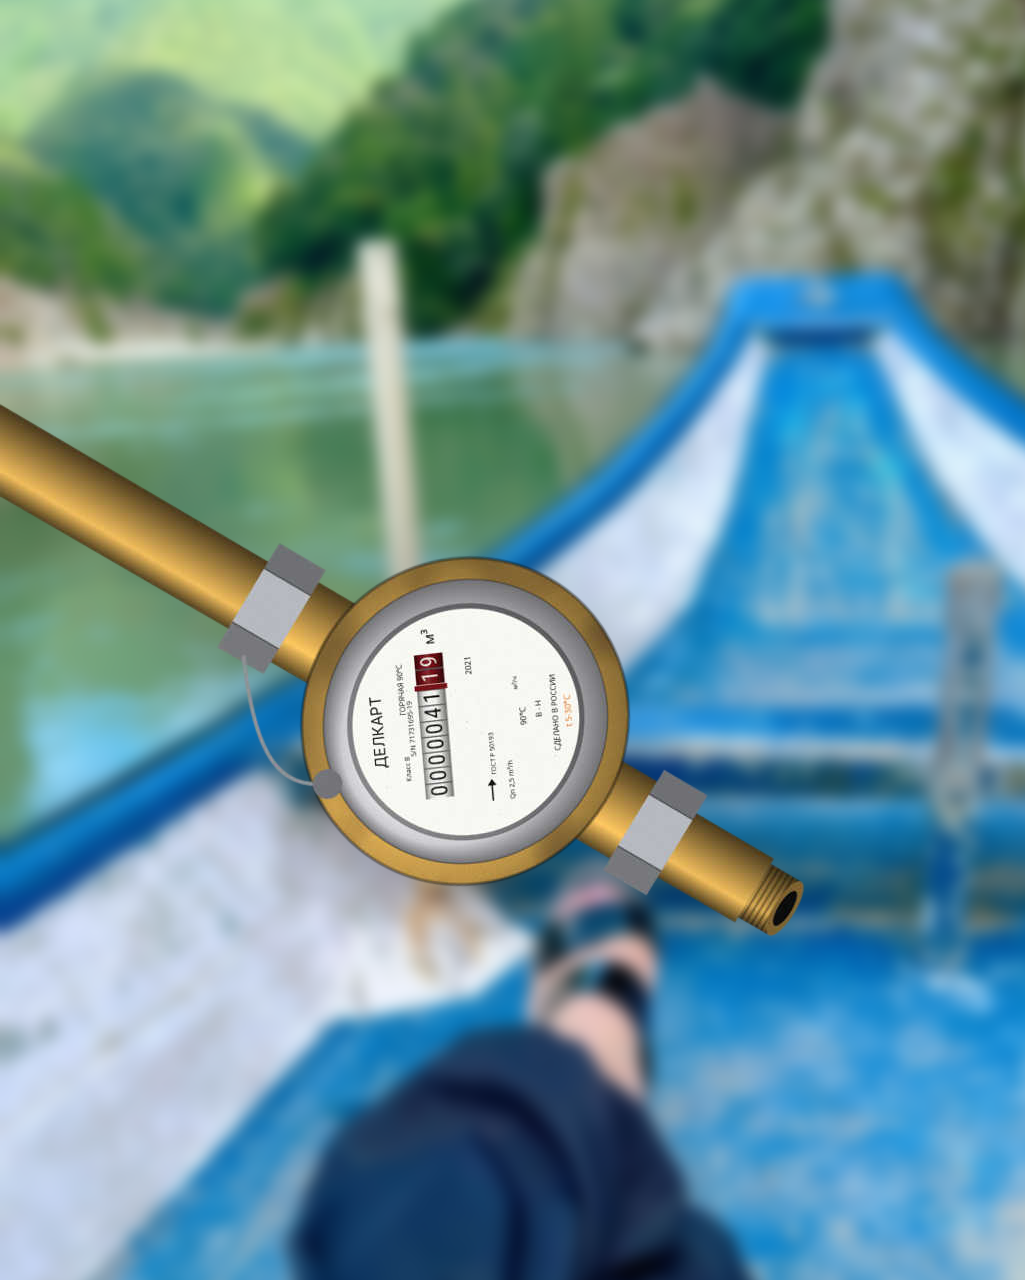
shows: 41.19 m³
